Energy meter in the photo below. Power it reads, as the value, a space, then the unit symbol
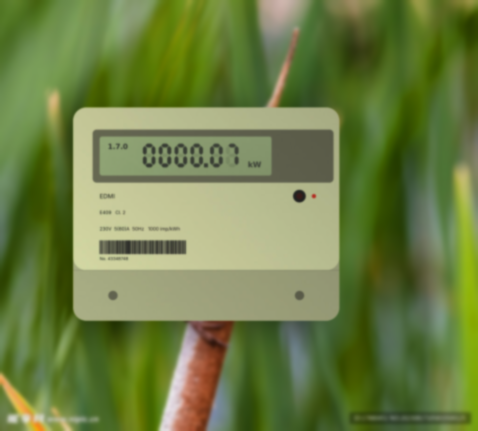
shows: 0.07 kW
